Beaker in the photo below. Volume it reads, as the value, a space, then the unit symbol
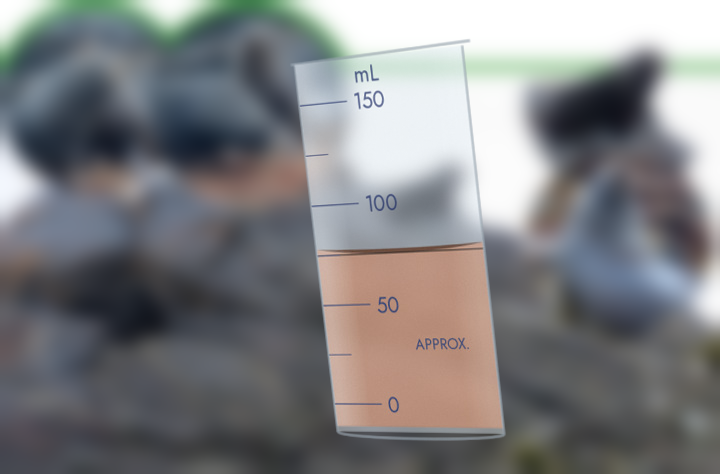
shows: 75 mL
